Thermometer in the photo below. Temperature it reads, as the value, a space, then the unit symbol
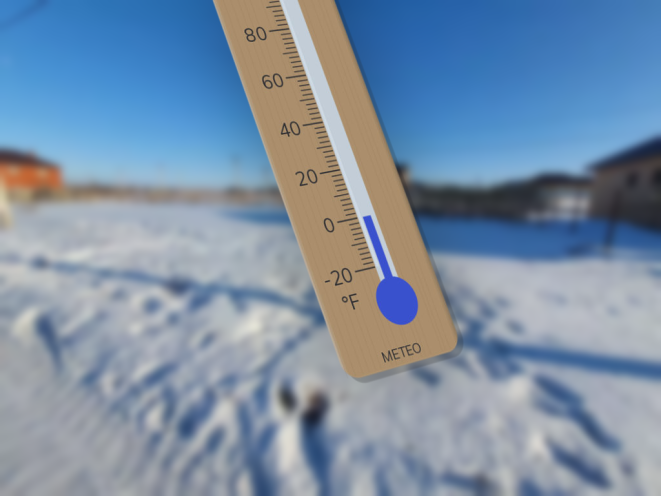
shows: 0 °F
